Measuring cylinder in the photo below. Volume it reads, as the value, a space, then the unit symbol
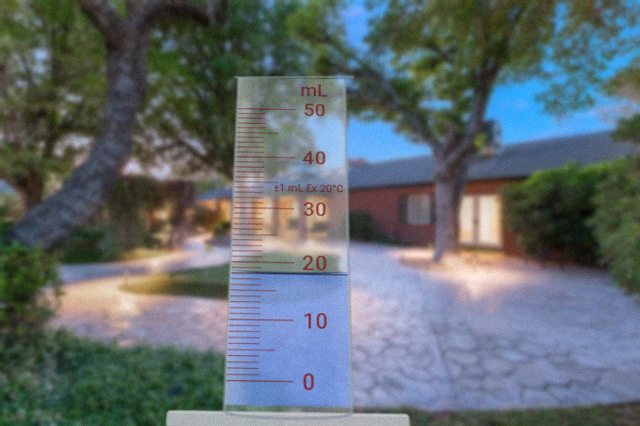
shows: 18 mL
